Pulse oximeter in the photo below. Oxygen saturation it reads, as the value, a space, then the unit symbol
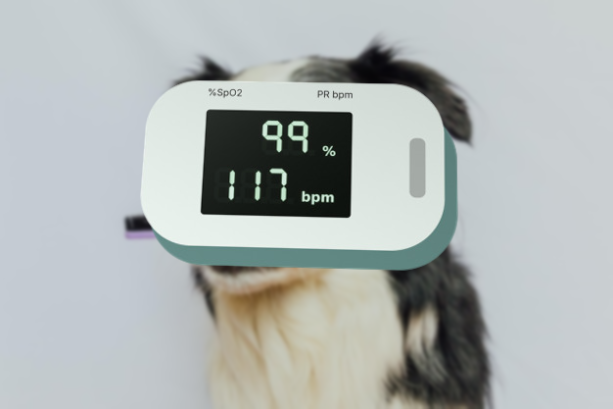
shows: 99 %
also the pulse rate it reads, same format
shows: 117 bpm
